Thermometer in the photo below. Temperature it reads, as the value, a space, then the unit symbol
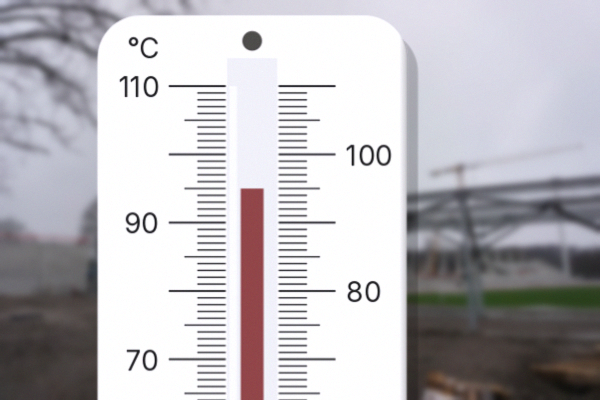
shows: 95 °C
